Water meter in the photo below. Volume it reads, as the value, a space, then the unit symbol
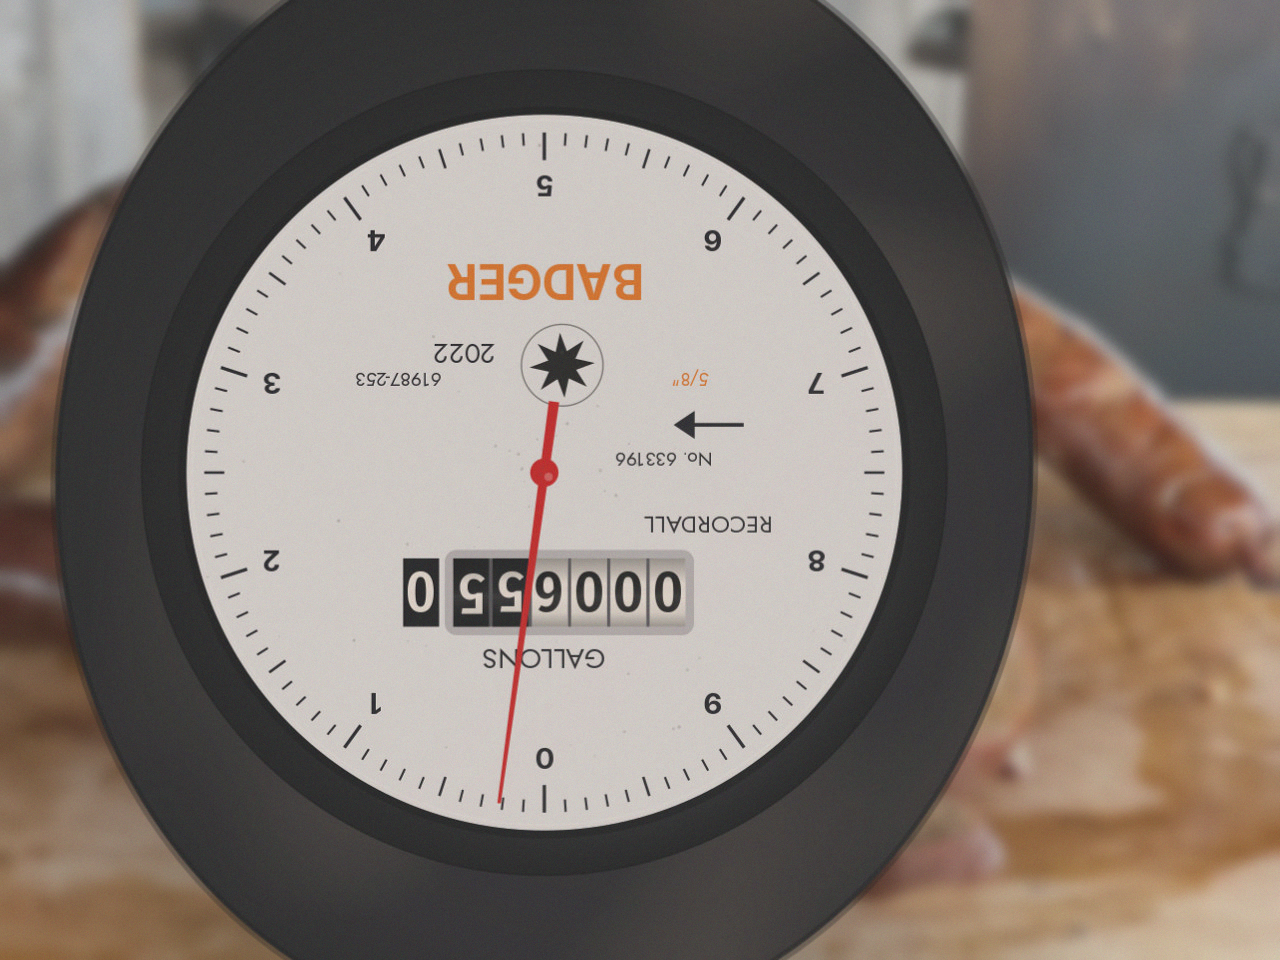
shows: 6550.2 gal
